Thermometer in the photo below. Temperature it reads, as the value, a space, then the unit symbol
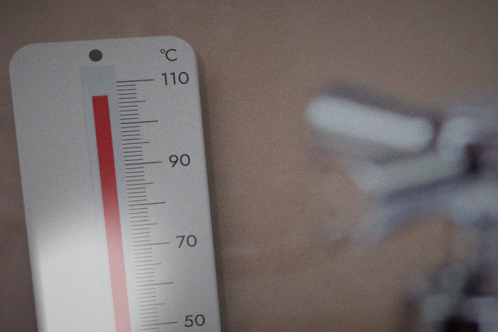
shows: 107 °C
